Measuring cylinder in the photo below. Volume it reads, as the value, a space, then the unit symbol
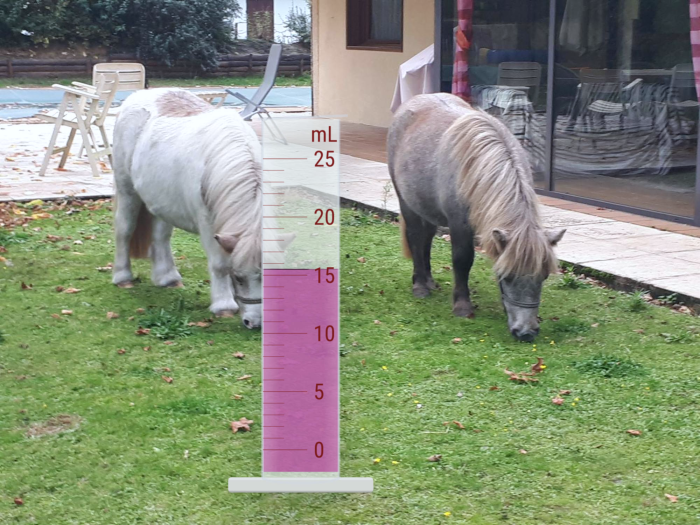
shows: 15.5 mL
